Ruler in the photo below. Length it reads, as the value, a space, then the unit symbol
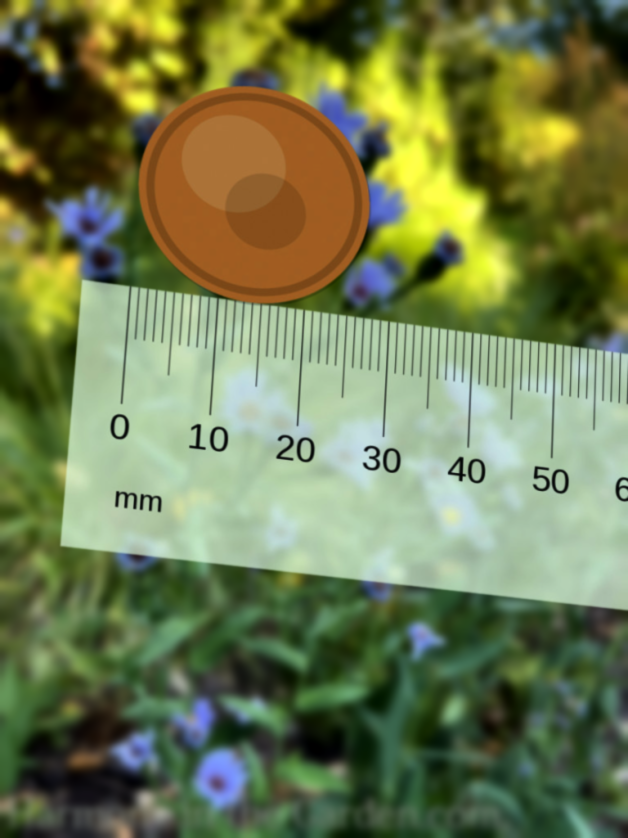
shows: 27 mm
